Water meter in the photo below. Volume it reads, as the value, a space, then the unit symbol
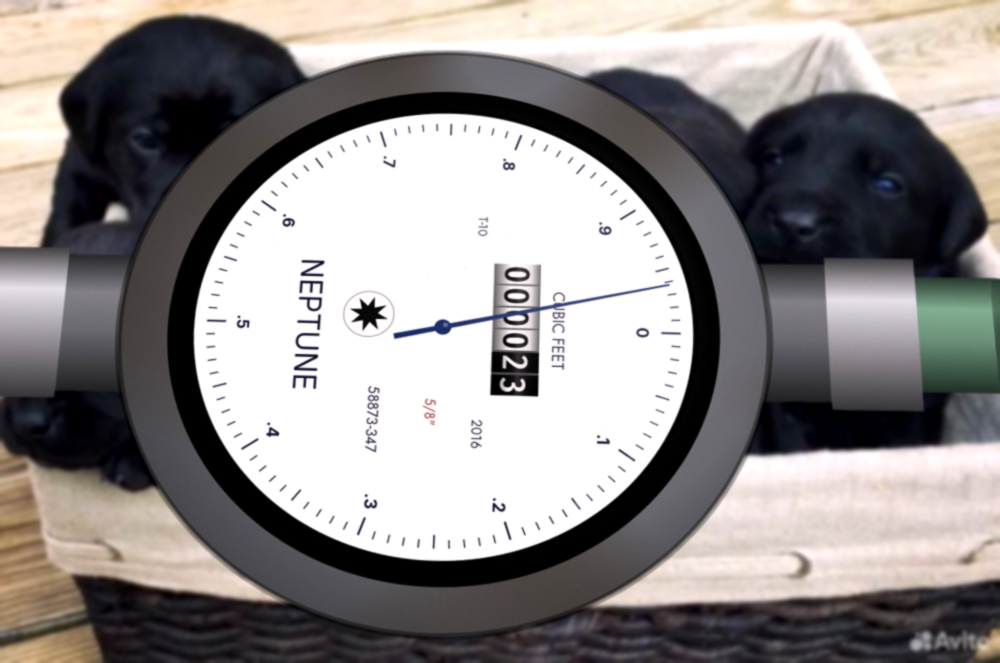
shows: 22.96 ft³
